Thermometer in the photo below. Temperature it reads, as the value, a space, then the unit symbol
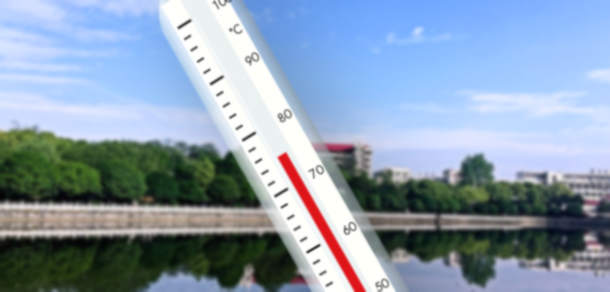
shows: 75 °C
